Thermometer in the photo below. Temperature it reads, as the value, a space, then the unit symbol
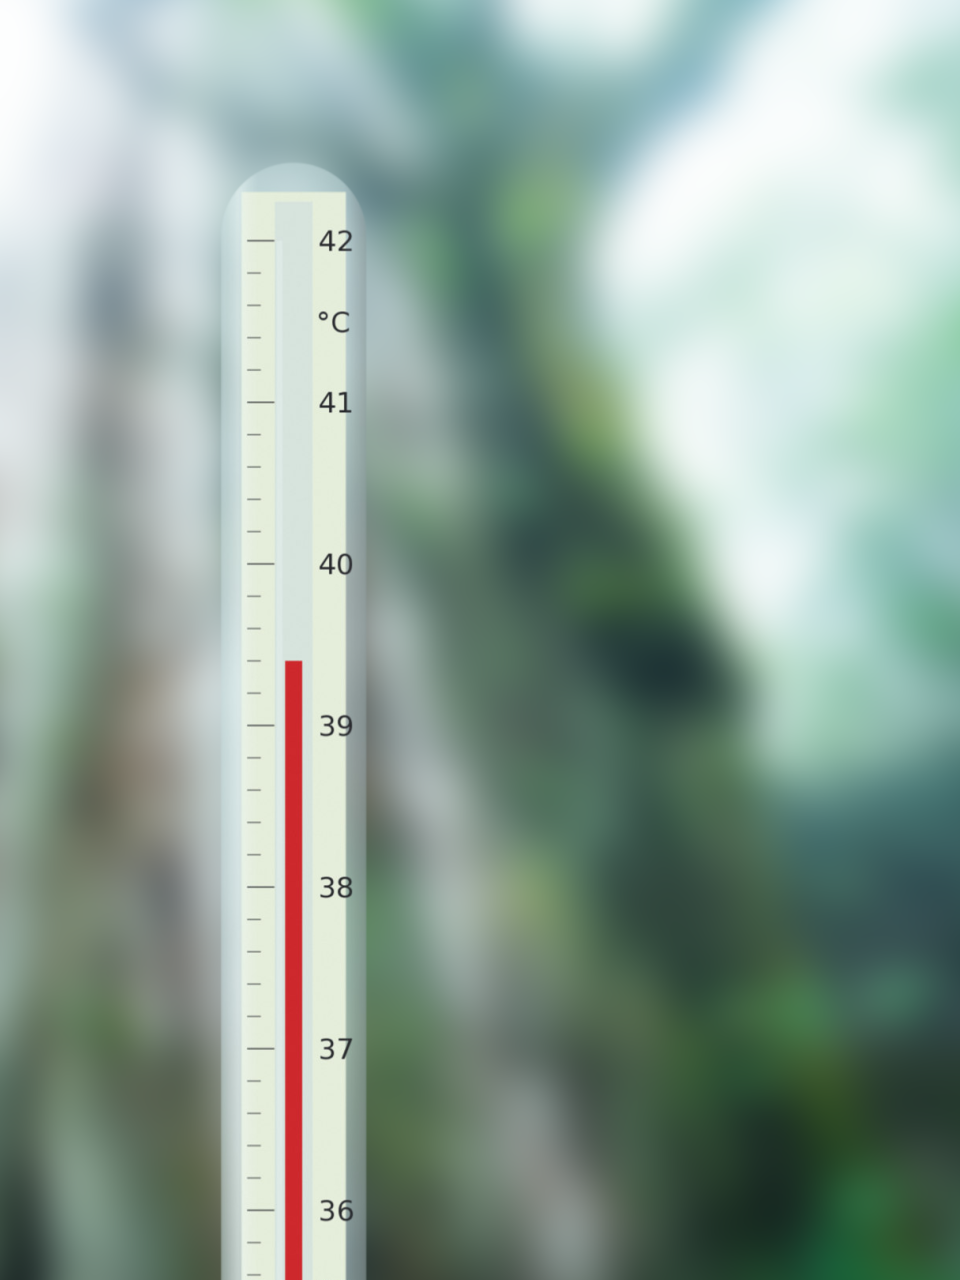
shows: 39.4 °C
